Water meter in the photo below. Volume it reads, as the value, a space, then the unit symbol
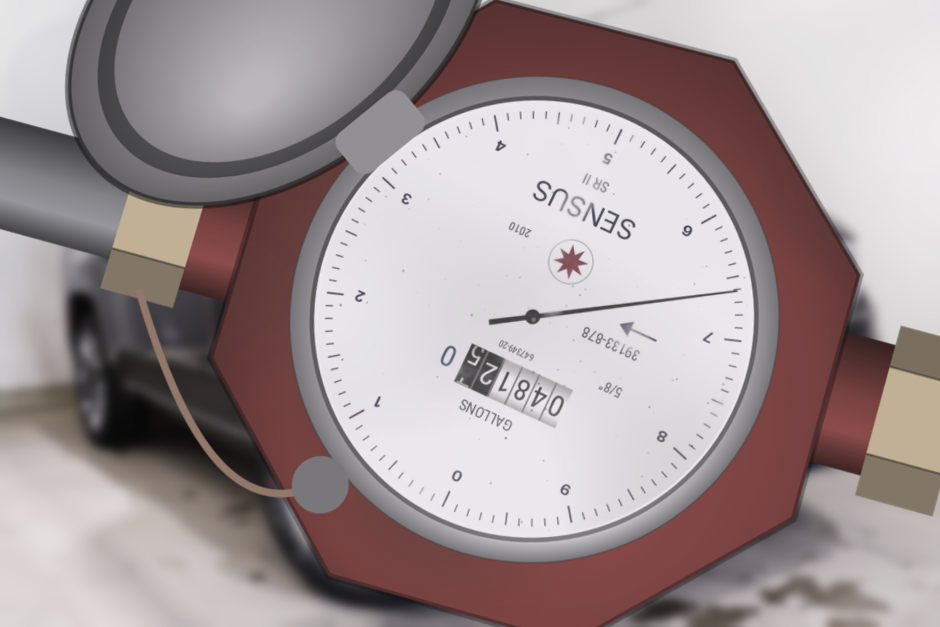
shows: 481246.6 gal
